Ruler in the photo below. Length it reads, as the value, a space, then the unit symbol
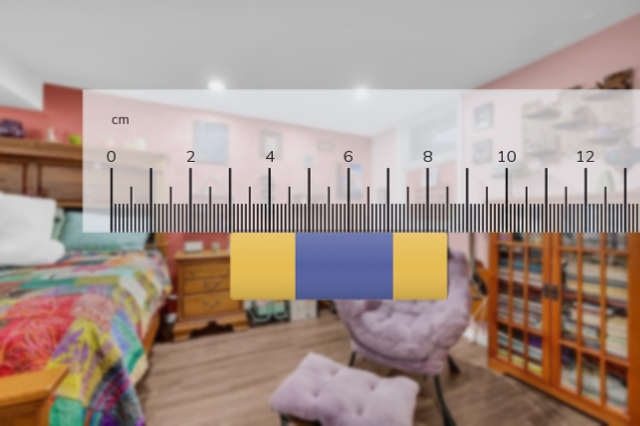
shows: 5.5 cm
